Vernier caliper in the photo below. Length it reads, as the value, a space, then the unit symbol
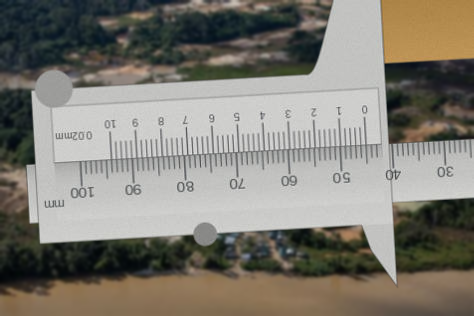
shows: 45.0 mm
